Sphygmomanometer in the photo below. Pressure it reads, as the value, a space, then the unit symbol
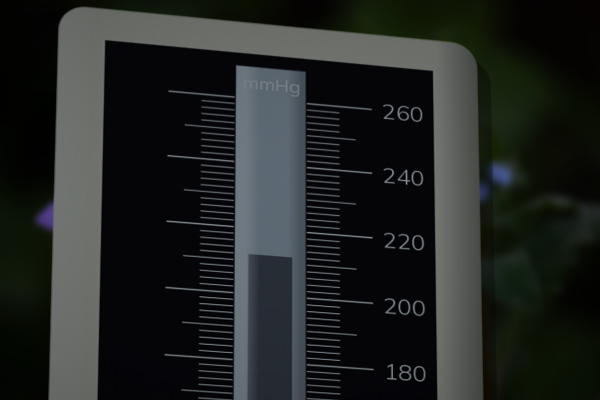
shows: 212 mmHg
